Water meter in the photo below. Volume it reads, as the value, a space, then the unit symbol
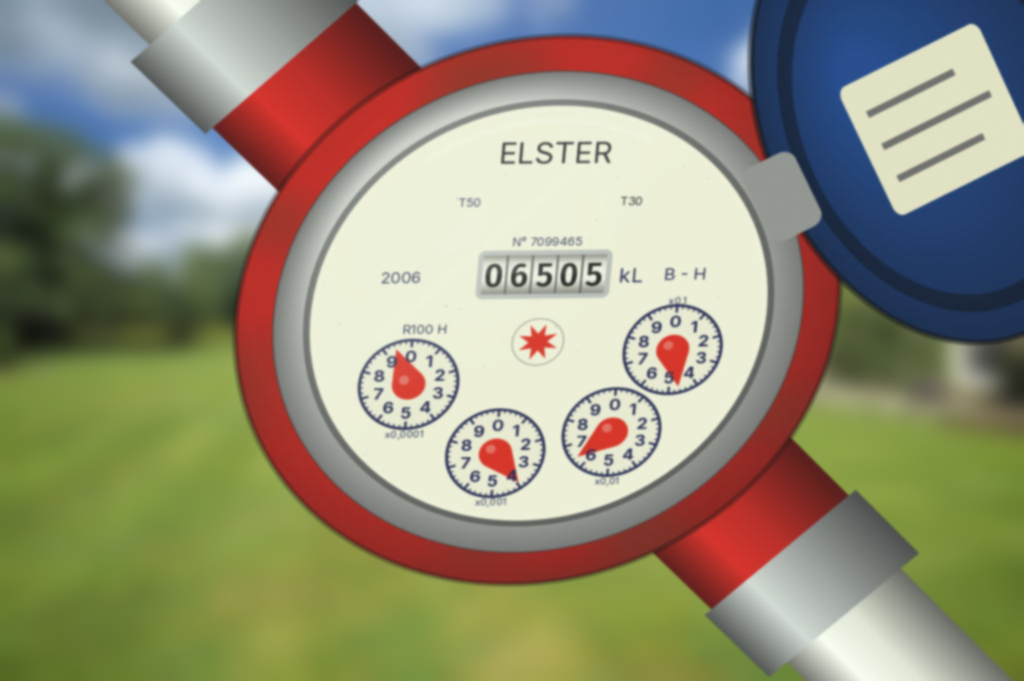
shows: 6505.4639 kL
